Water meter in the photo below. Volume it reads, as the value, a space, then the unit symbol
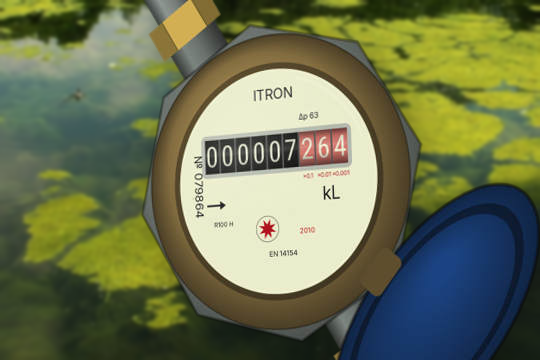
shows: 7.264 kL
